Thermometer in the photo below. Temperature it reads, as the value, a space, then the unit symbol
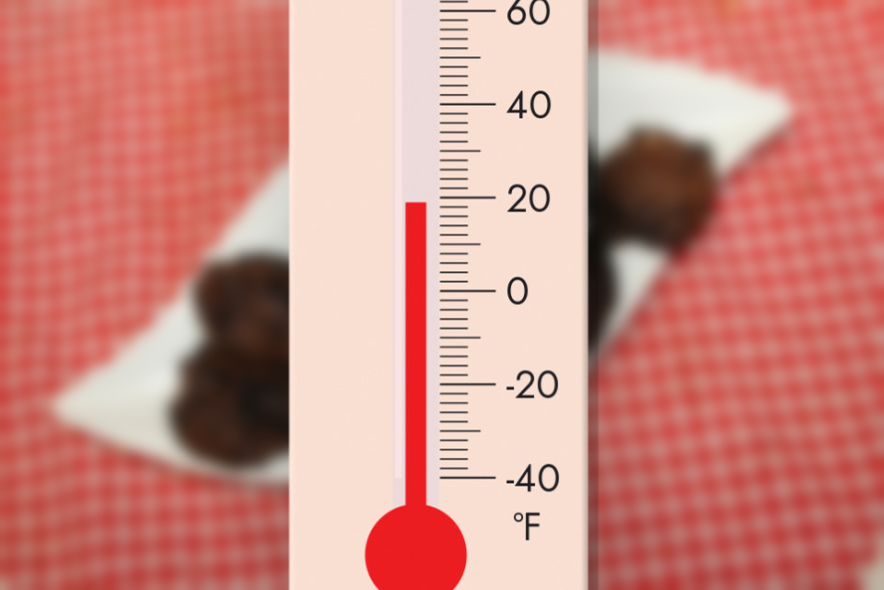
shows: 19 °F
